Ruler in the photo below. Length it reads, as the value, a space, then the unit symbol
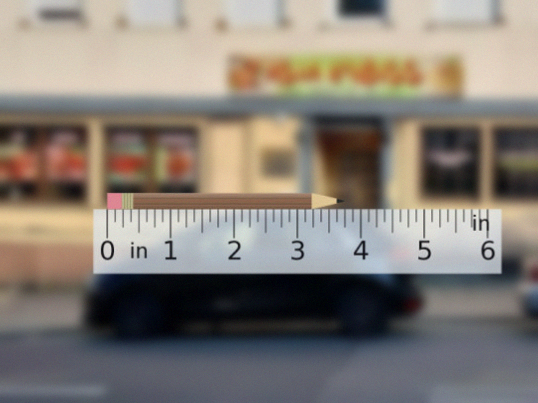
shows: 3.75 in
